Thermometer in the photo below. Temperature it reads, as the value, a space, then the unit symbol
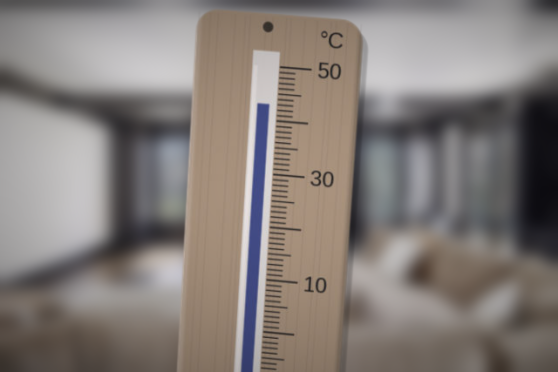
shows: 43 °C
